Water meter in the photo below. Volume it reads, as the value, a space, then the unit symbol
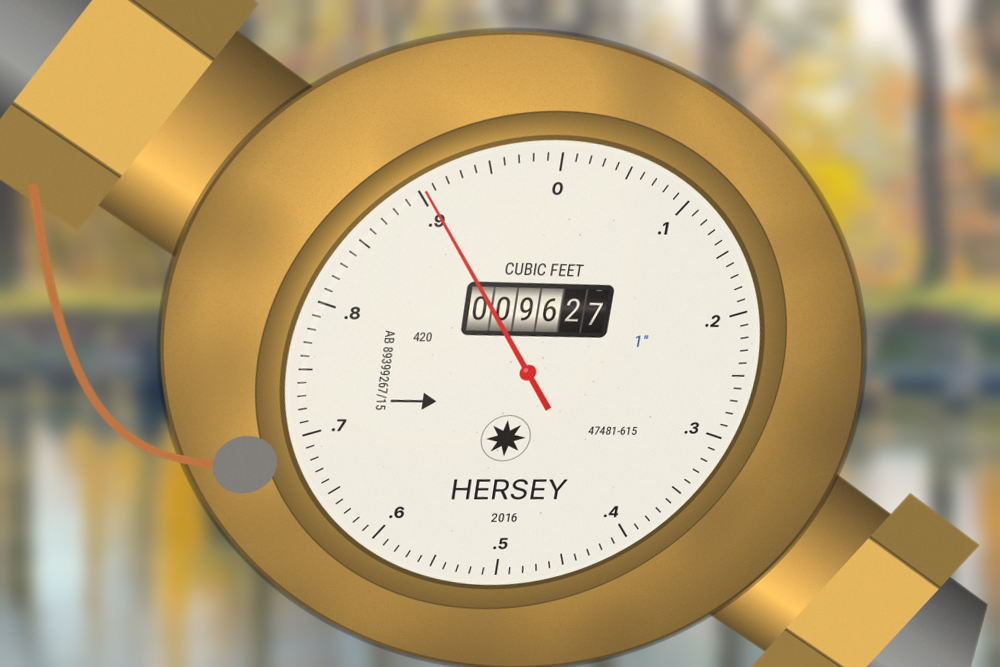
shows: 9626.90 ft³
